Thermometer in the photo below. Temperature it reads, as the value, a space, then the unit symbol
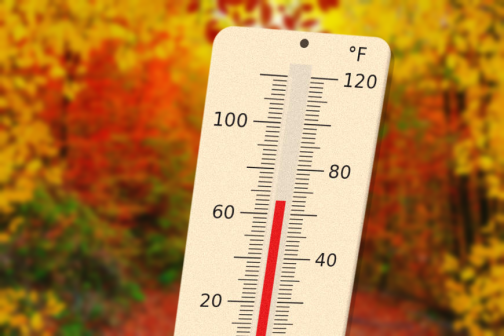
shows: 66 °F
